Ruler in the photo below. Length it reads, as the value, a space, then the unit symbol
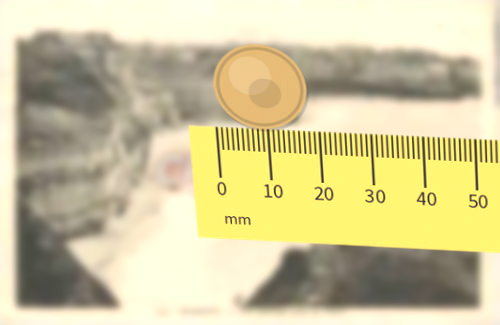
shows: 18 mm
